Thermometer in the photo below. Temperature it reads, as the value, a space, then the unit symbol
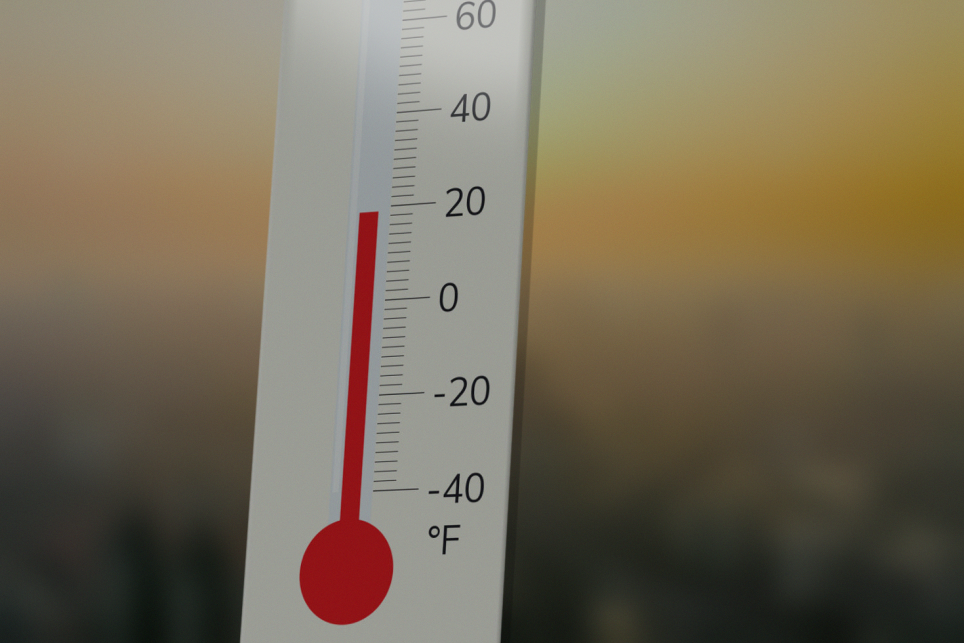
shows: 19 °F
